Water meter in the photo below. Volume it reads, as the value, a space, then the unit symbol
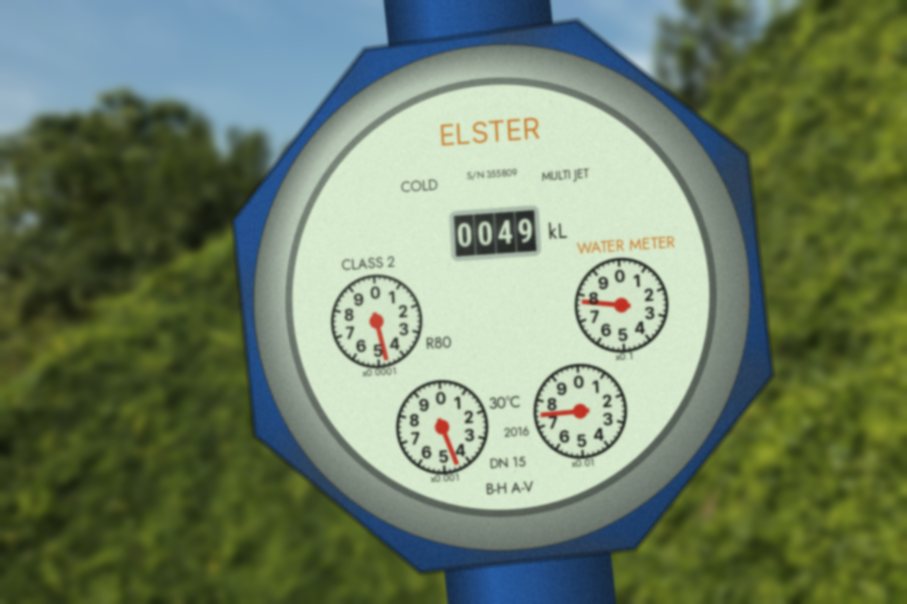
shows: 49.7744 kL
